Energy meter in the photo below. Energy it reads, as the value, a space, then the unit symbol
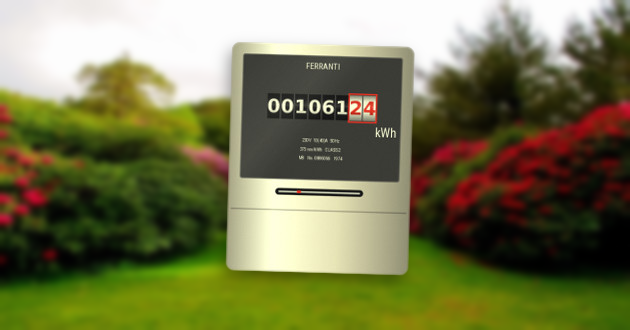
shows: 1061.24 kWh
